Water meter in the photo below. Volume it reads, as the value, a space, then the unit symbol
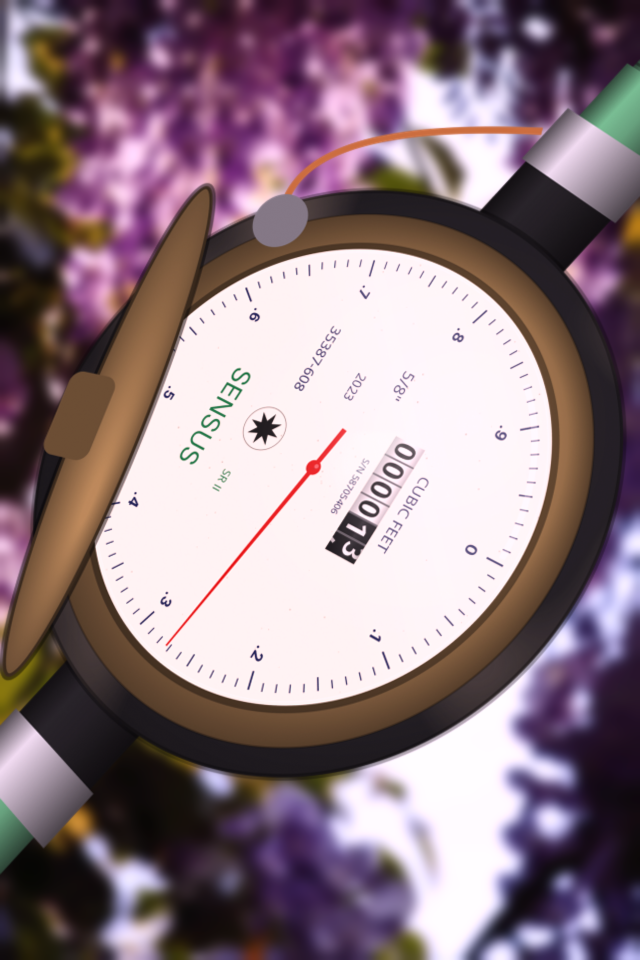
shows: 13.27 ft³
